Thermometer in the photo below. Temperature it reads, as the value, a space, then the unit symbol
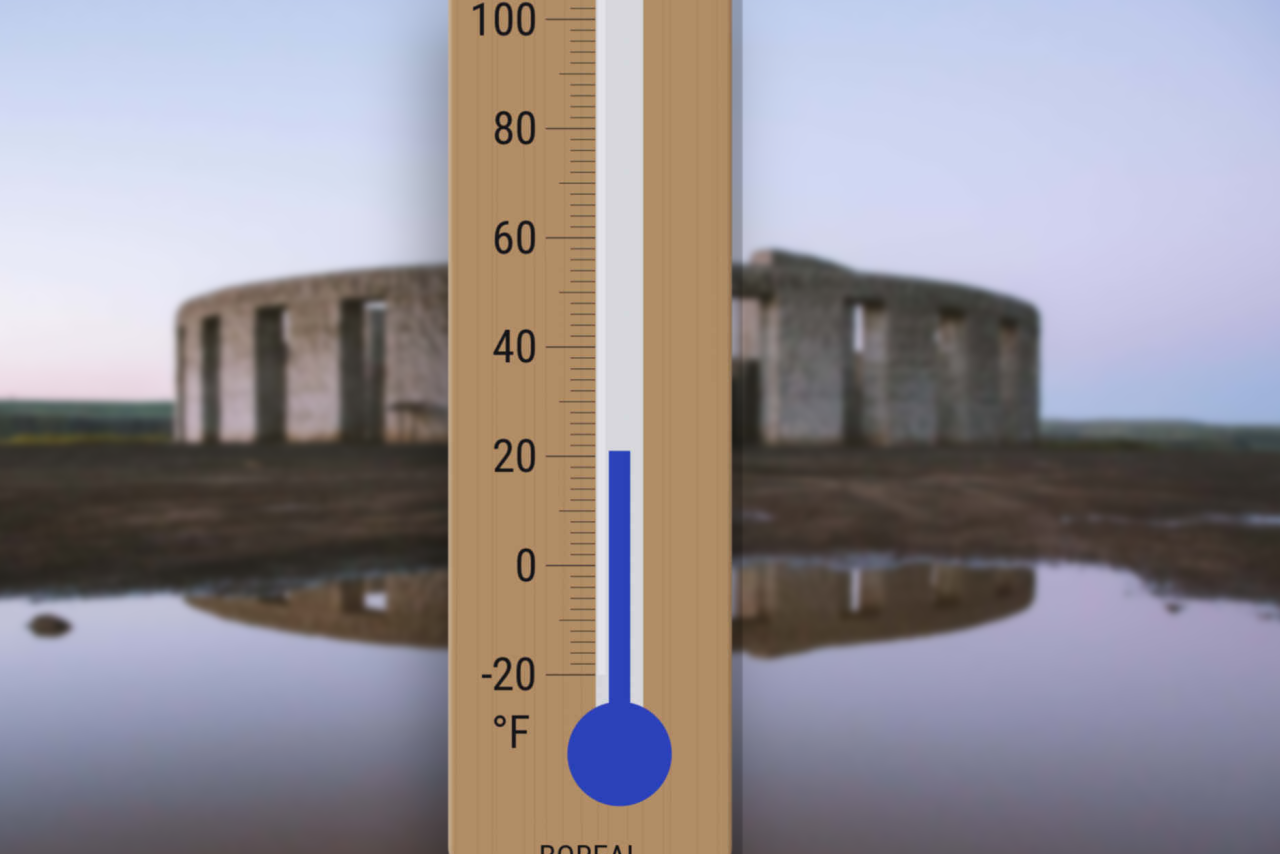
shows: 21 °F
